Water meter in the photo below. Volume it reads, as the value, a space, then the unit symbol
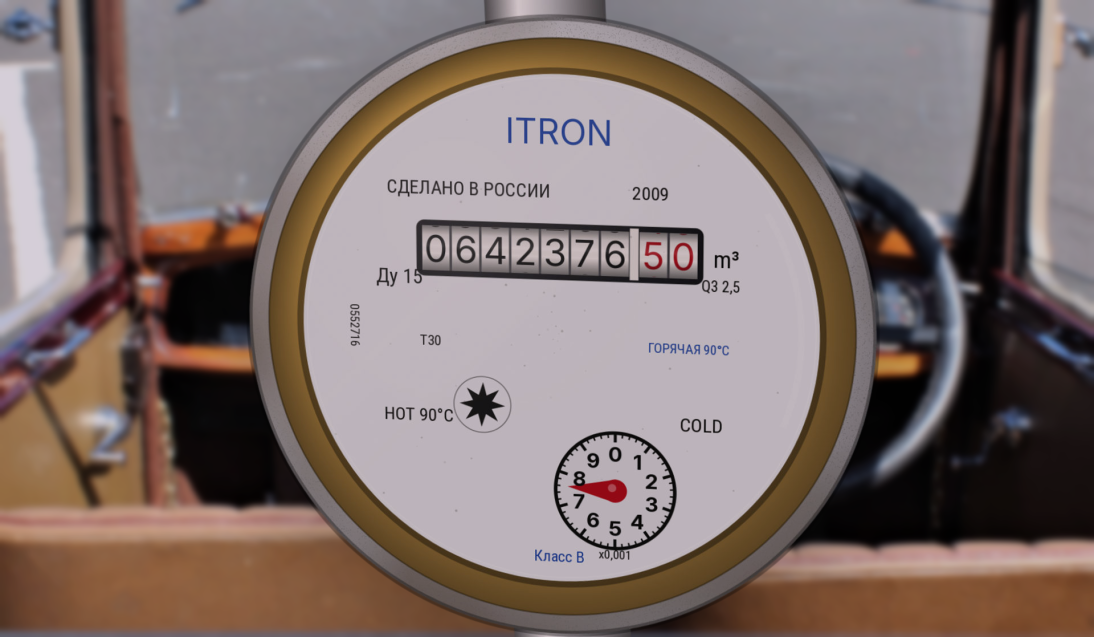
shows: 642376.507 m³
